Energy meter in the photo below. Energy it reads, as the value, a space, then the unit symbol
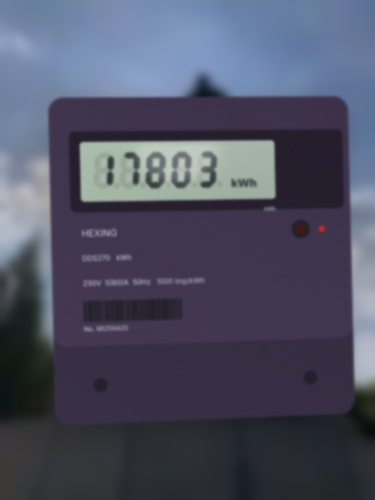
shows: 17803 kWh
